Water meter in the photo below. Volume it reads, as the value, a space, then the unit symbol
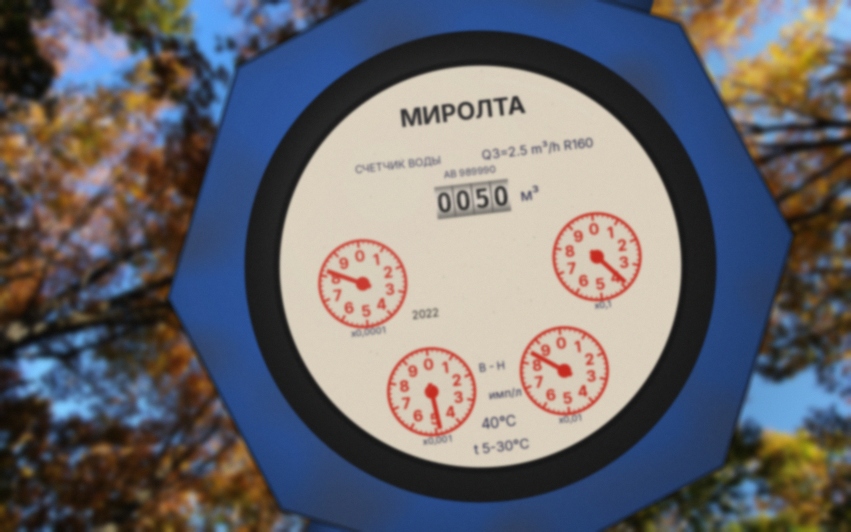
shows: 50.3848 m³
